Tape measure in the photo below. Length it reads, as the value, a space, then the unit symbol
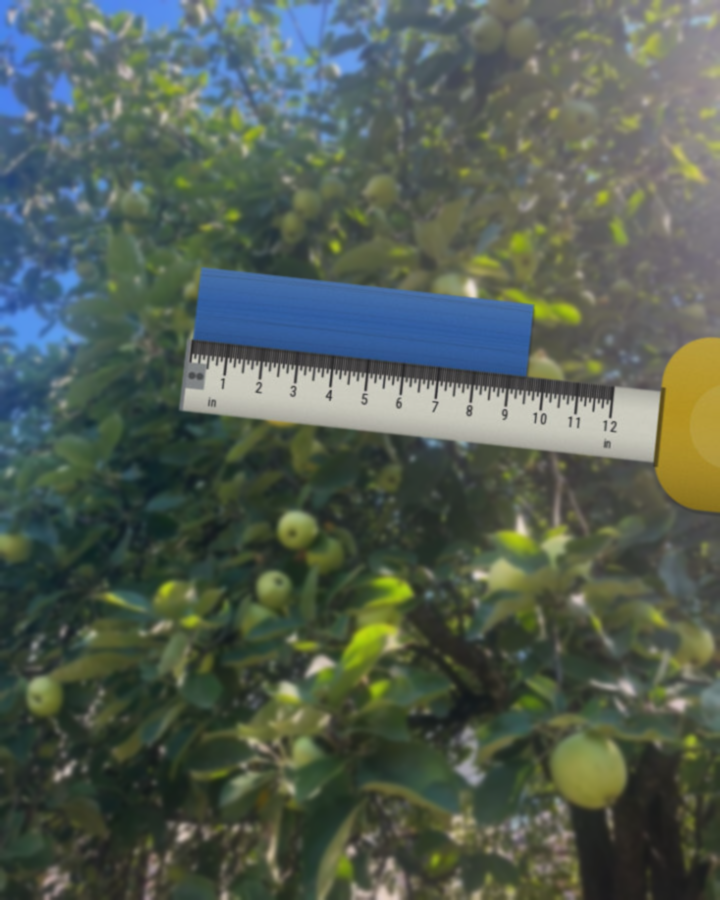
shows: 9.5 in
